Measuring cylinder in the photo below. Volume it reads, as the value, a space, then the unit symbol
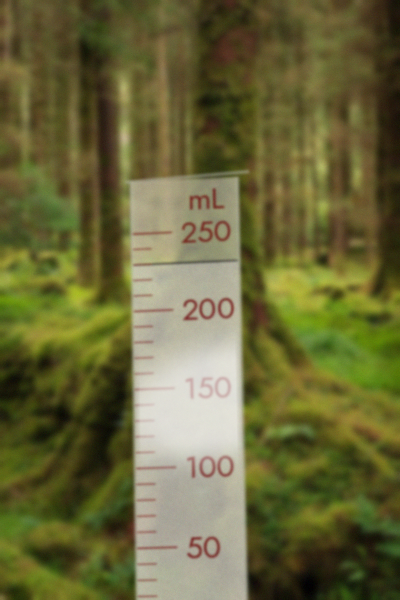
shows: 230 mL
